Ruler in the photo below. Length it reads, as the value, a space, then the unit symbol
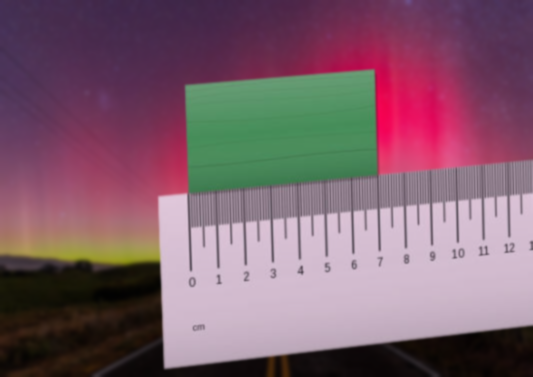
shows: 7 cm
